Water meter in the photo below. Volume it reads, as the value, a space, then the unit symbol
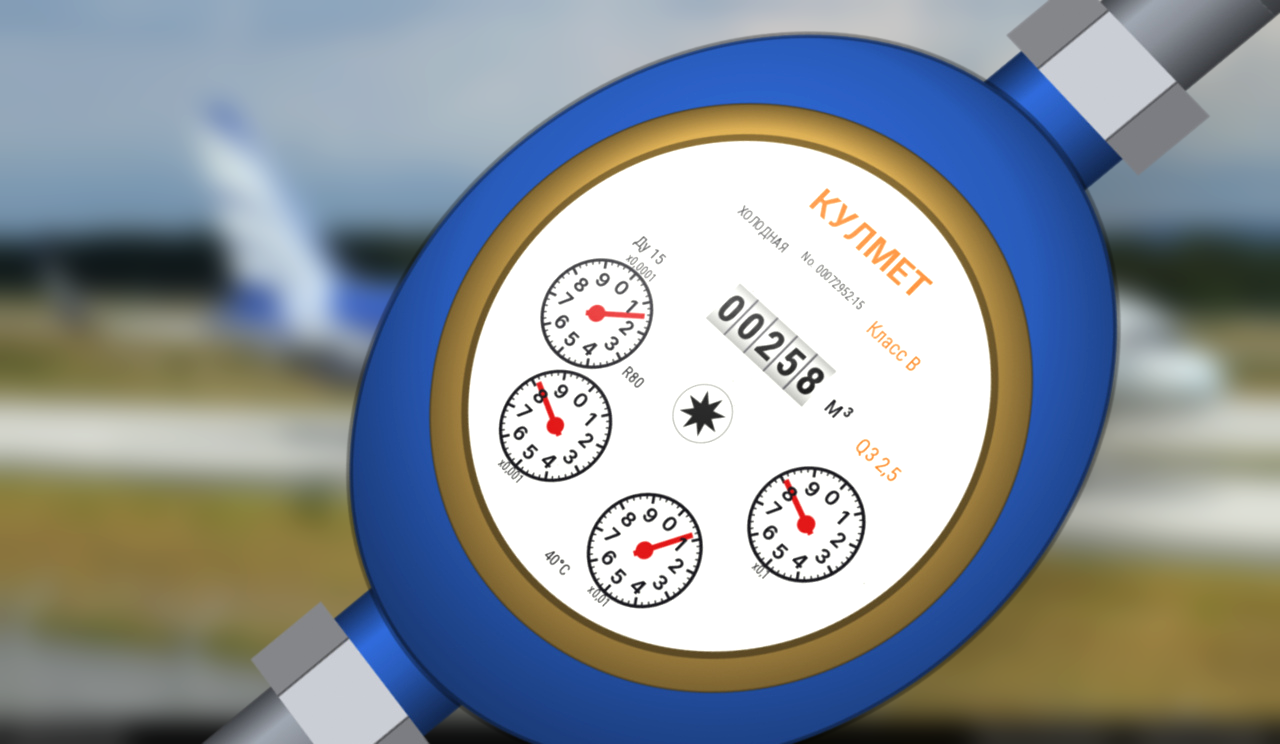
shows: 258.8081 m³
